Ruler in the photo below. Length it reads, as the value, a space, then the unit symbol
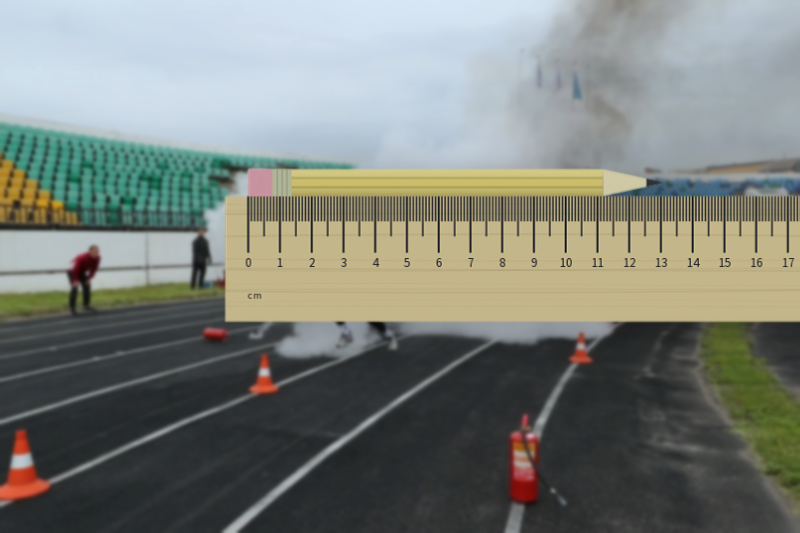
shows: 13 cm
